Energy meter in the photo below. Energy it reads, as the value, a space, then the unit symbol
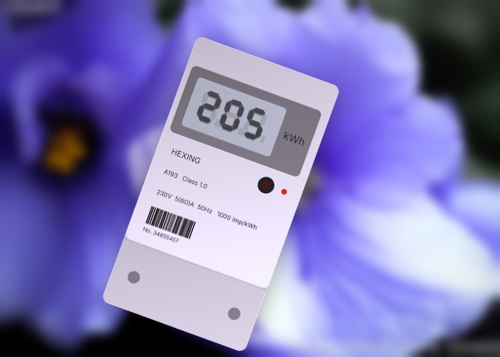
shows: 205 kWh
